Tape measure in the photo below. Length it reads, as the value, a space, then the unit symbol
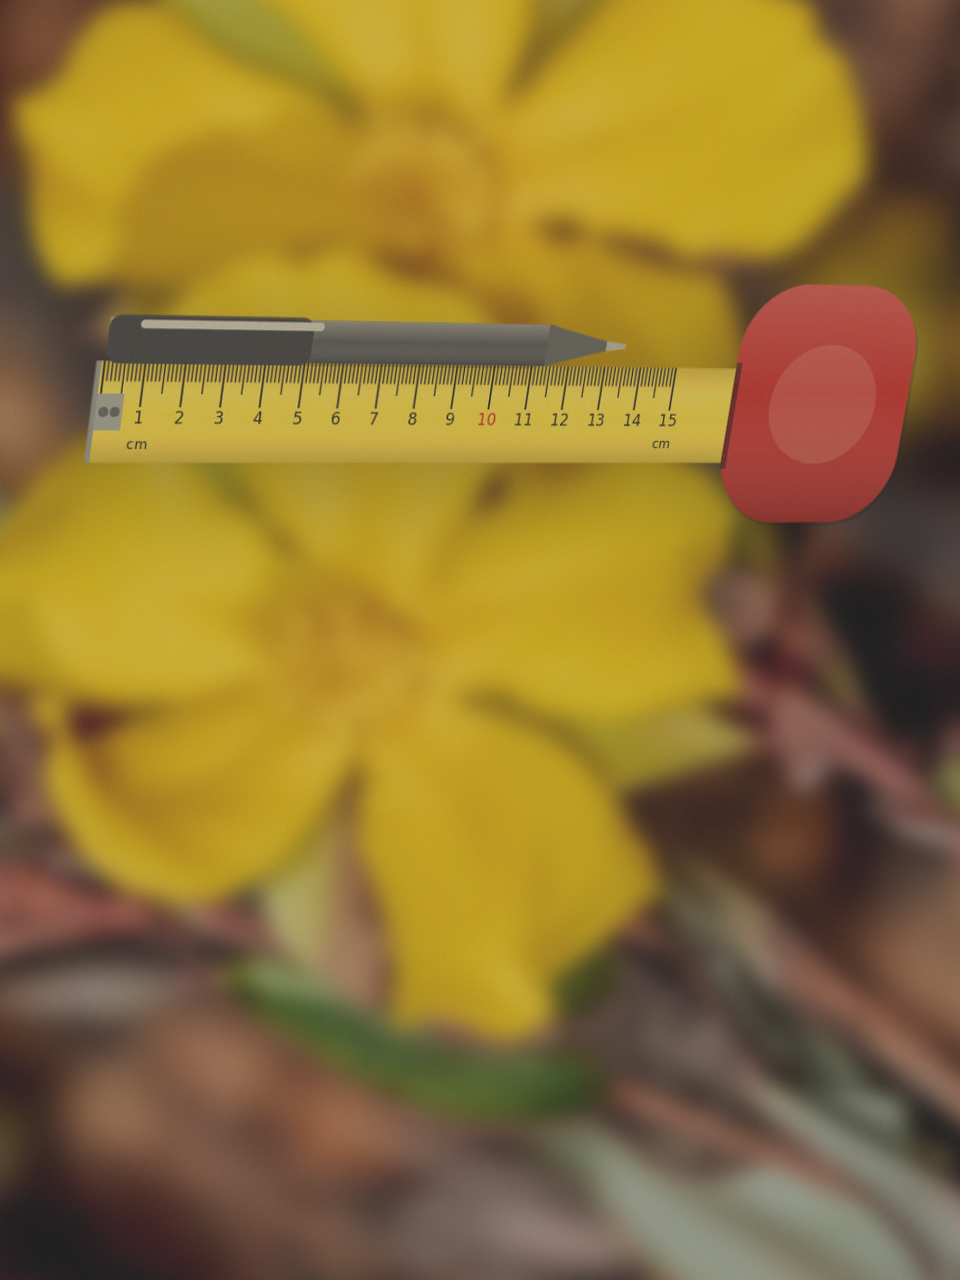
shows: 13.5 cm
